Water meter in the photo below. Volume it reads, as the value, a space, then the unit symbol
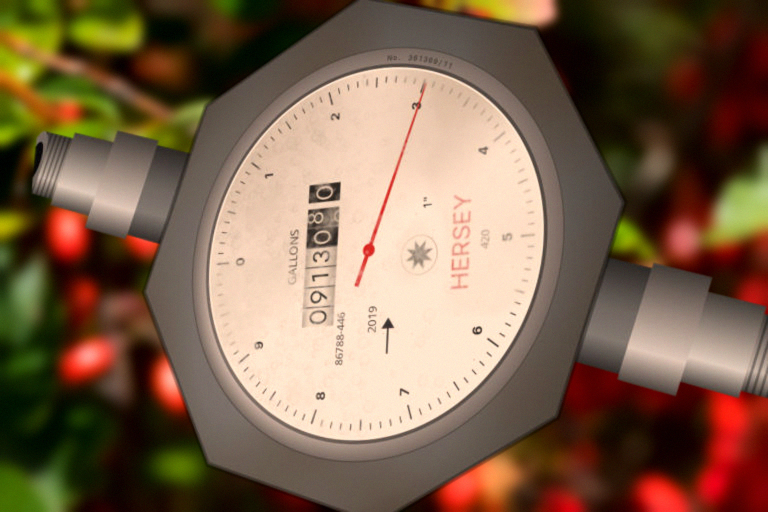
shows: 913083.0 gal
